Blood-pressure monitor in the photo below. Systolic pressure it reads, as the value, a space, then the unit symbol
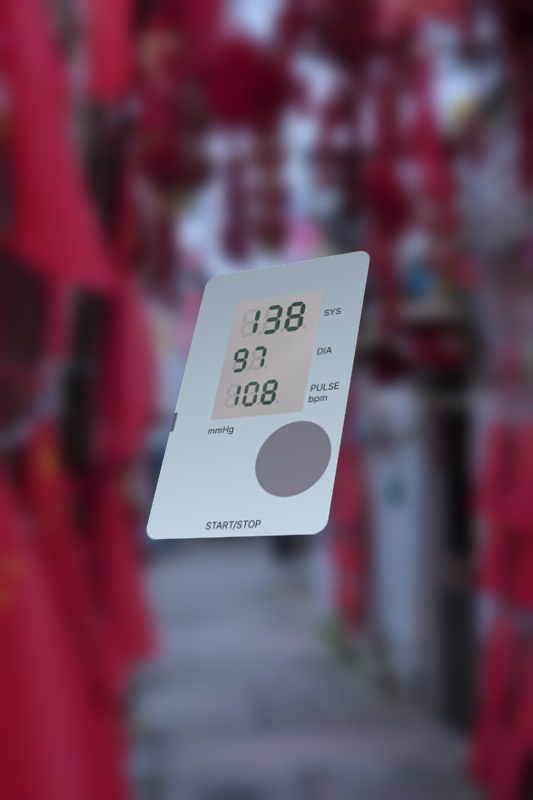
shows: 138 mmHg
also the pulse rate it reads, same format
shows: 108 bpm
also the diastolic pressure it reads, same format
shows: 97 mmHg
